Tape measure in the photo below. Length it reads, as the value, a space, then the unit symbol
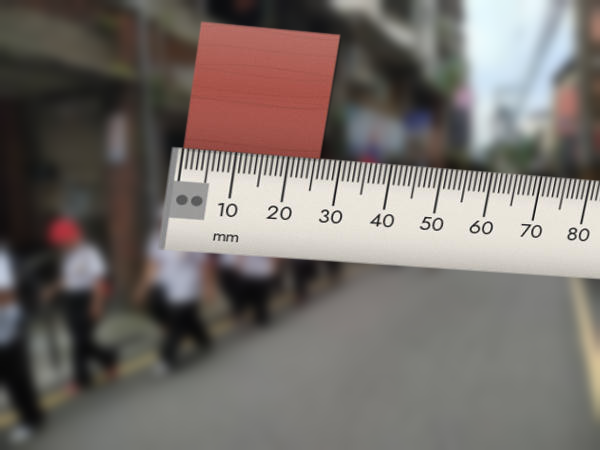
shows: 26 mm
